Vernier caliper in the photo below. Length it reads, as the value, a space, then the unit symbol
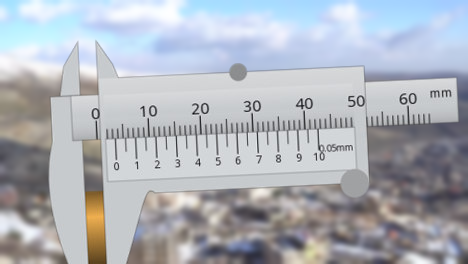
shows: 3.5 mm
